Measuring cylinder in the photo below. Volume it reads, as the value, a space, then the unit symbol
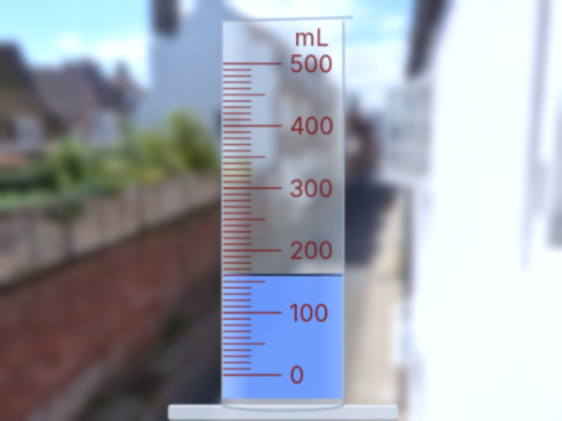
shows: 160 mL
